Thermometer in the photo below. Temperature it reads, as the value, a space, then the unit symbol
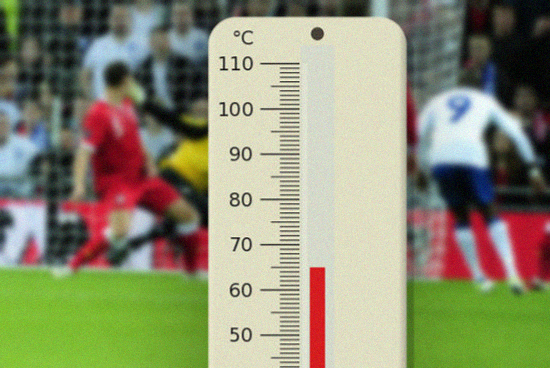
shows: 65 °C
